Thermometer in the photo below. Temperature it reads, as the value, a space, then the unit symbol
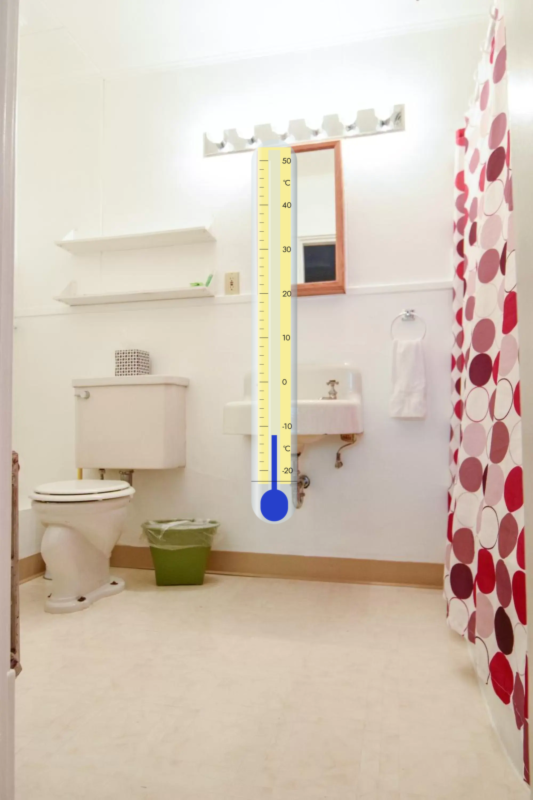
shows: -12 °C
